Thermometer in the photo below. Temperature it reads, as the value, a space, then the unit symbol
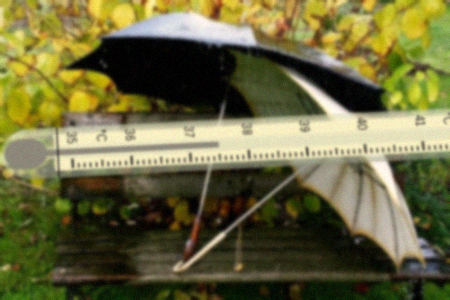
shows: 37.5 °C
